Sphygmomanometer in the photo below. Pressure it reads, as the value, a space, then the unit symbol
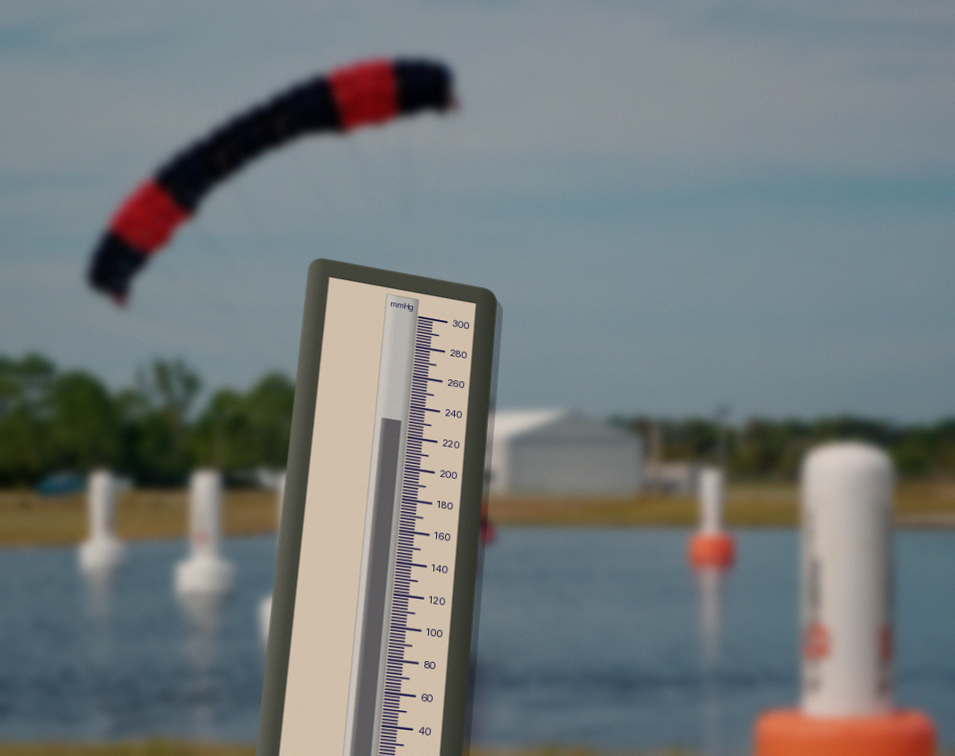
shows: 230 mmHg
